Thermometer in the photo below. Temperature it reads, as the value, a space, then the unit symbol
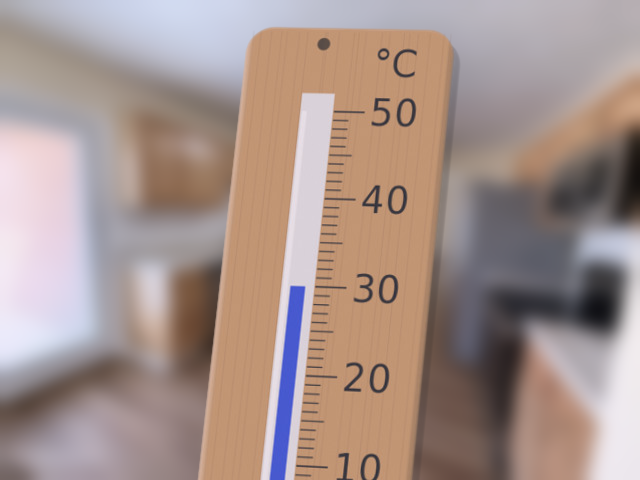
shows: 30 °C
